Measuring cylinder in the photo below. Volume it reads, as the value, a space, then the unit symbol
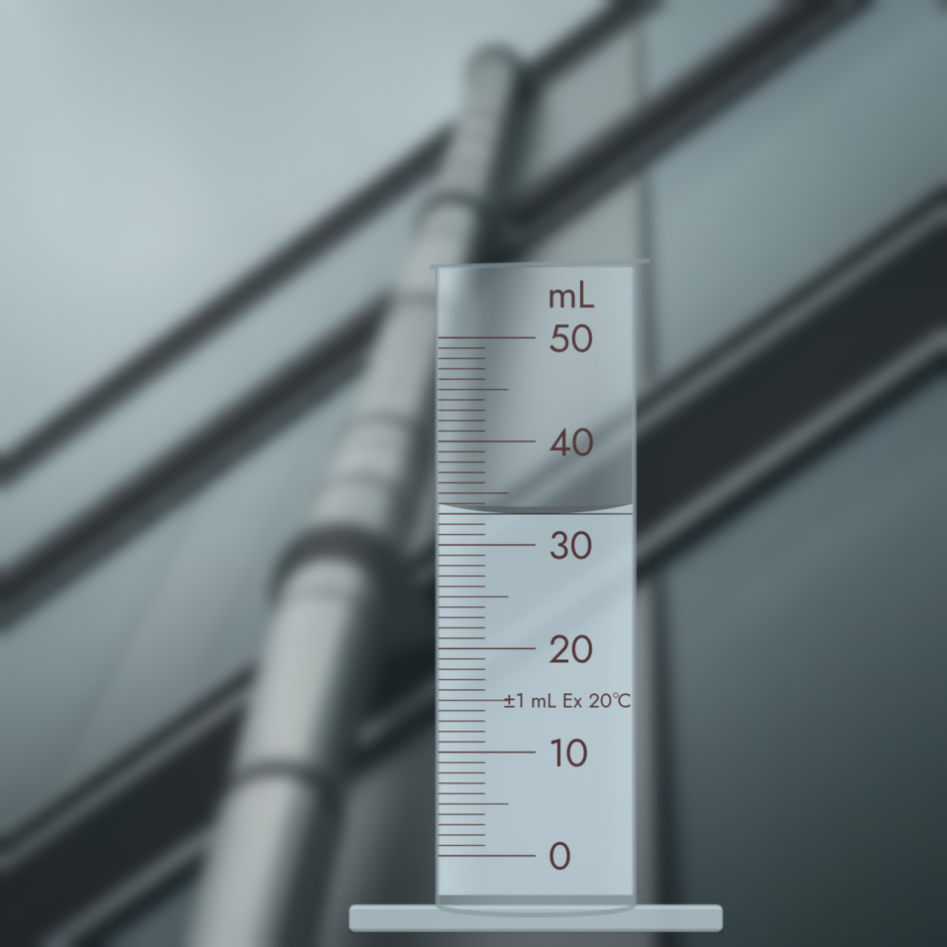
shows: 33 mL
